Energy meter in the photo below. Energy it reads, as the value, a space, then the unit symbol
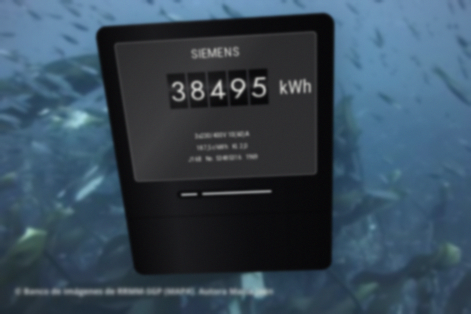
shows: 38495 kWh
